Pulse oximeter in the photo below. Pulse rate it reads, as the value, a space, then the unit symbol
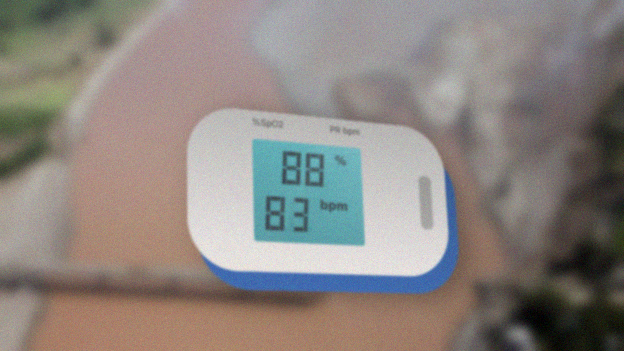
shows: 83 bpm
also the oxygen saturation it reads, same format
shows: 88 %
